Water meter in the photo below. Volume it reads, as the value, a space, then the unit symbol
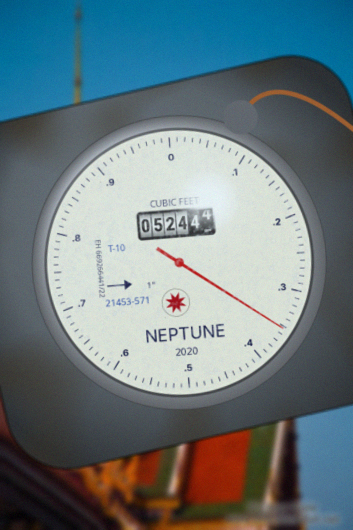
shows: 52444.35 ft³
